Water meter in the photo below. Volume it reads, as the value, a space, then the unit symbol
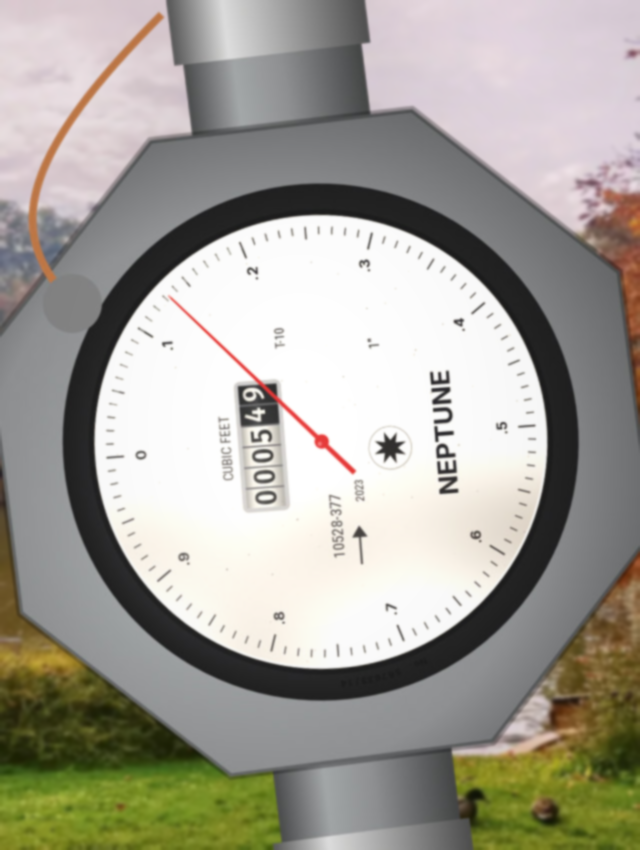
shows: 549.13 ft³
